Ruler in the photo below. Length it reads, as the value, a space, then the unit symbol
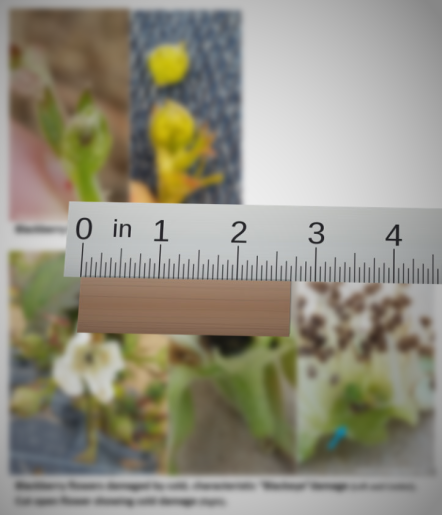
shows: 2.6875 in
